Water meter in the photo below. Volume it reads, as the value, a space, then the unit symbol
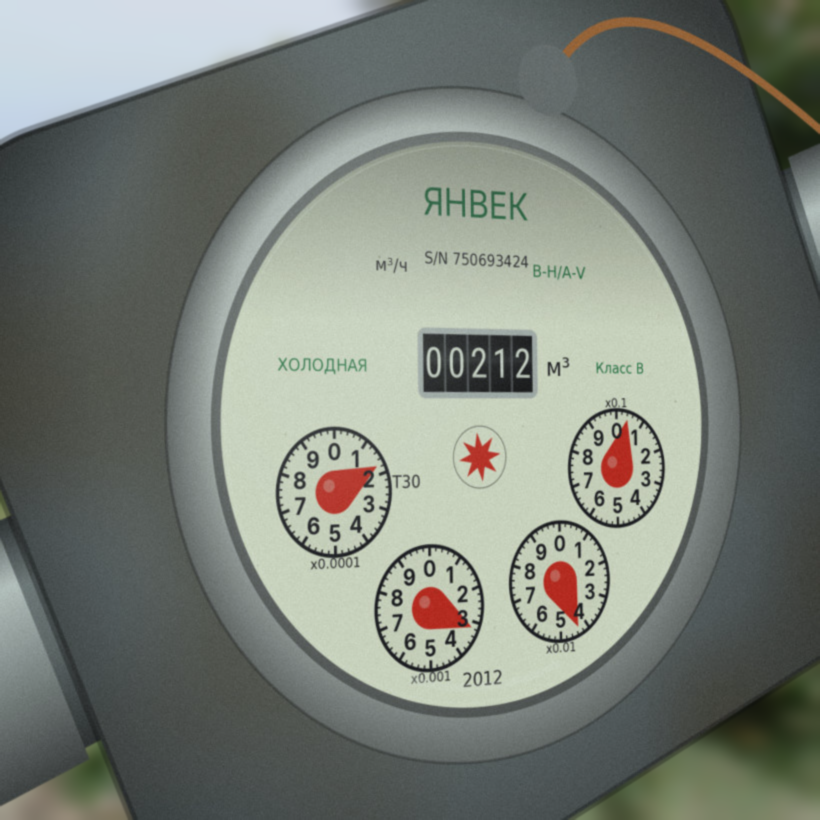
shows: 212.0431 m³
